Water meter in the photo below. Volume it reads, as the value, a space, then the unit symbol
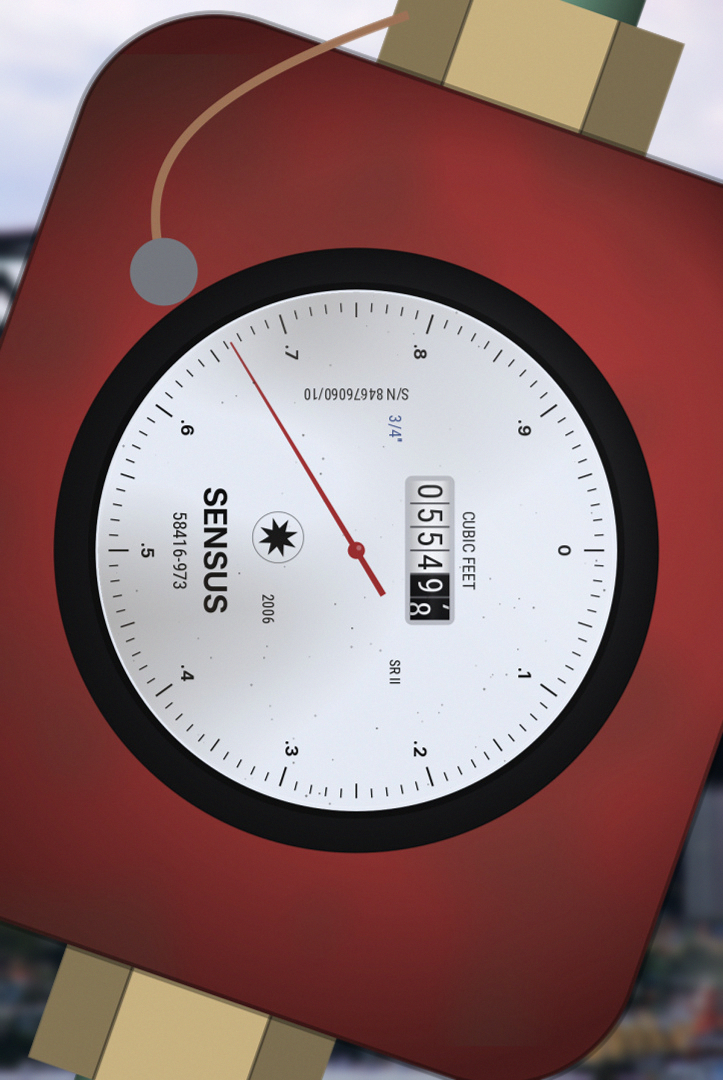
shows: 55497.66 ft³
